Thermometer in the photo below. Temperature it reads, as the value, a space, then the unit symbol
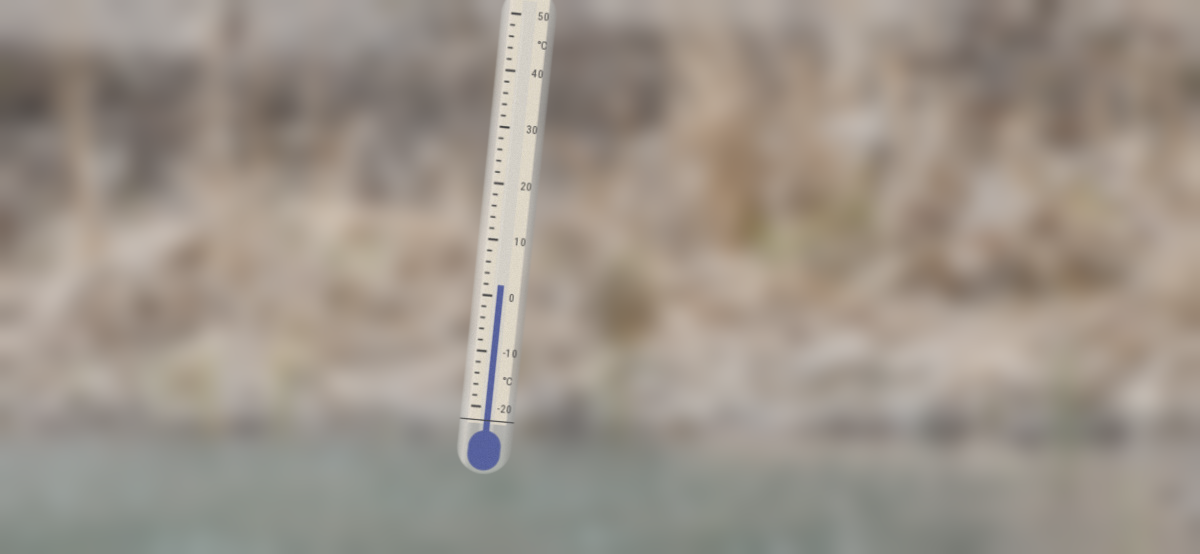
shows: 2 °C
